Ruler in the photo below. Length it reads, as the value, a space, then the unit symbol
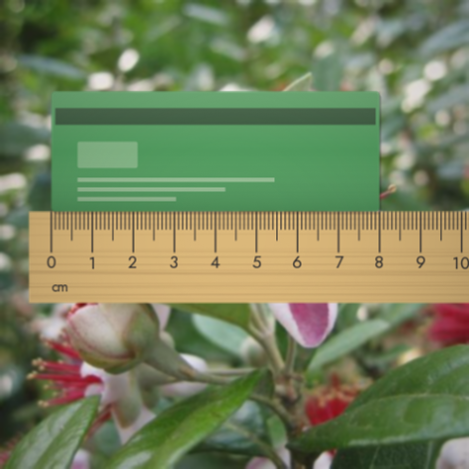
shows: 8 cm
